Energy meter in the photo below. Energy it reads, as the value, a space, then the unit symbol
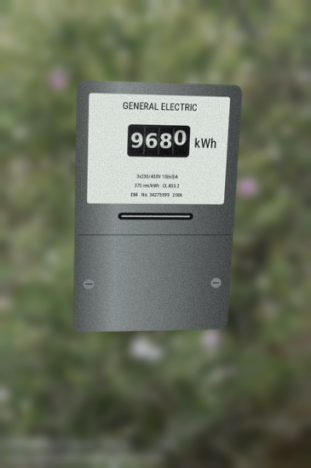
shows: 9680 kWh
